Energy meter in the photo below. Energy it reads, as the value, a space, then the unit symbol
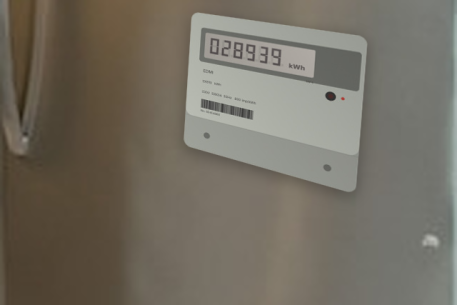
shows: 28939 kWh
